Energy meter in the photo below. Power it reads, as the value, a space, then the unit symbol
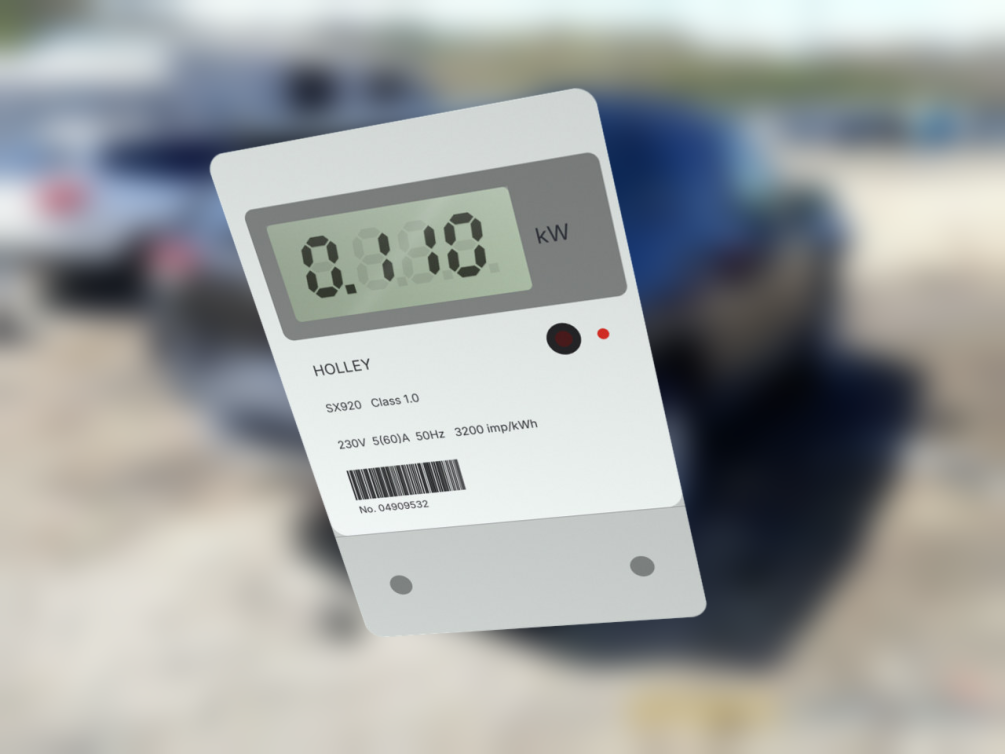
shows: 0.110 kW
